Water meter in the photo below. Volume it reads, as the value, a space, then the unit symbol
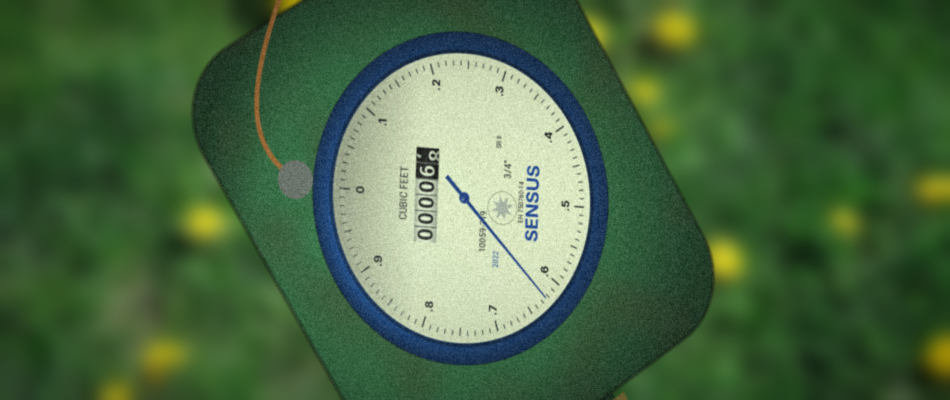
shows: 67.62 ft³
